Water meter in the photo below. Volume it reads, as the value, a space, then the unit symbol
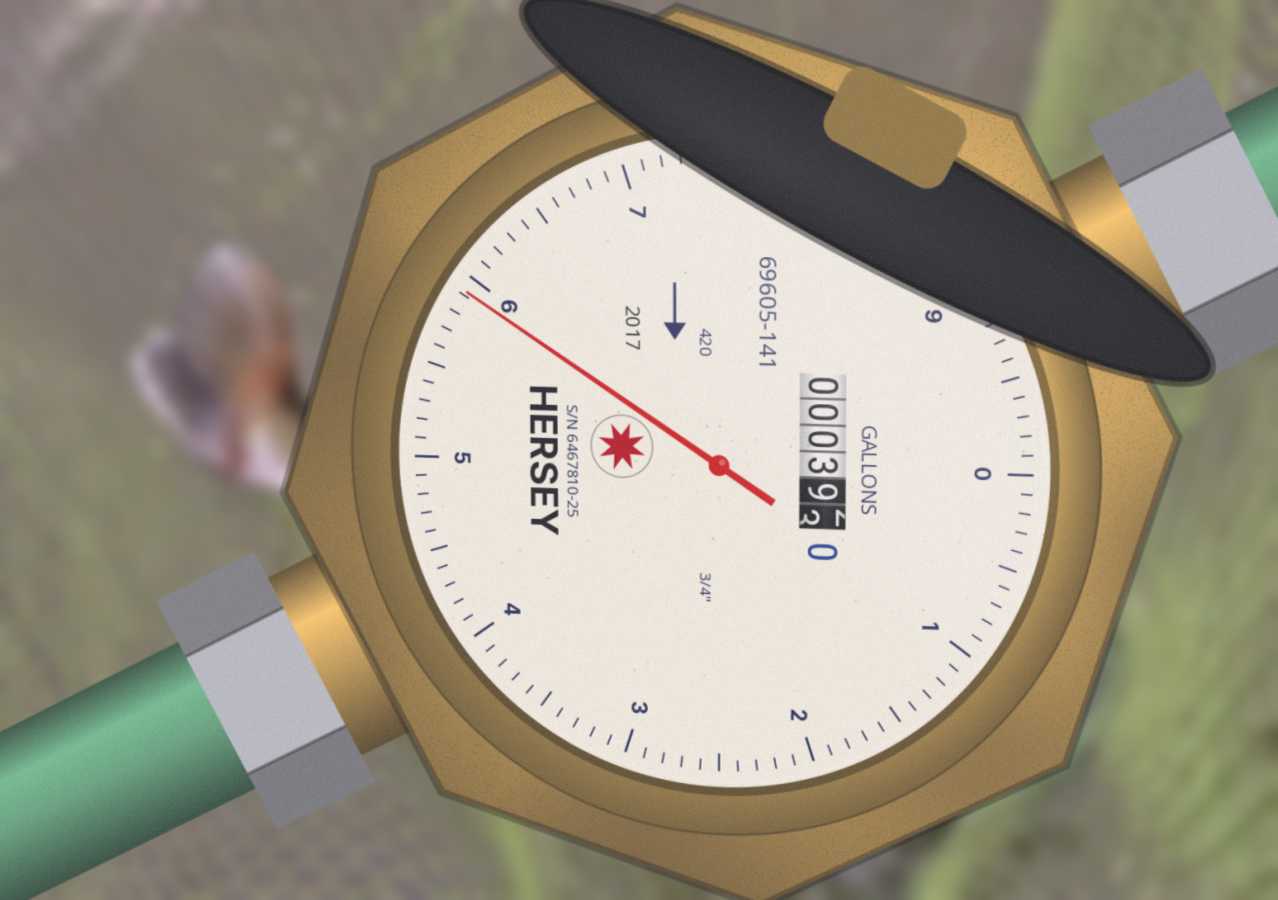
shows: 3925.9 gal
